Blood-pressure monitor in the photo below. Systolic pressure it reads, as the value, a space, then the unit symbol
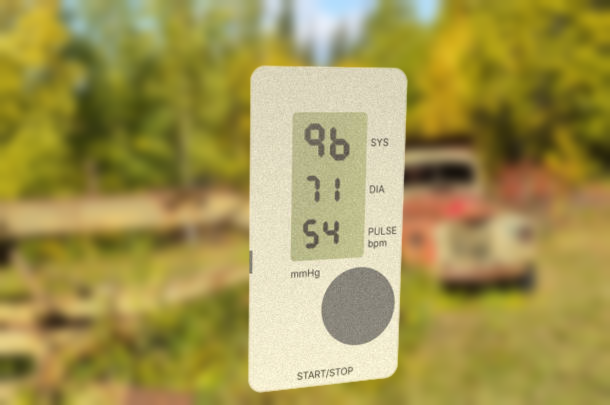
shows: 96 mmHg
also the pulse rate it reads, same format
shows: 54 bpm
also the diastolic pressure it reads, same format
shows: 71 mmHg
